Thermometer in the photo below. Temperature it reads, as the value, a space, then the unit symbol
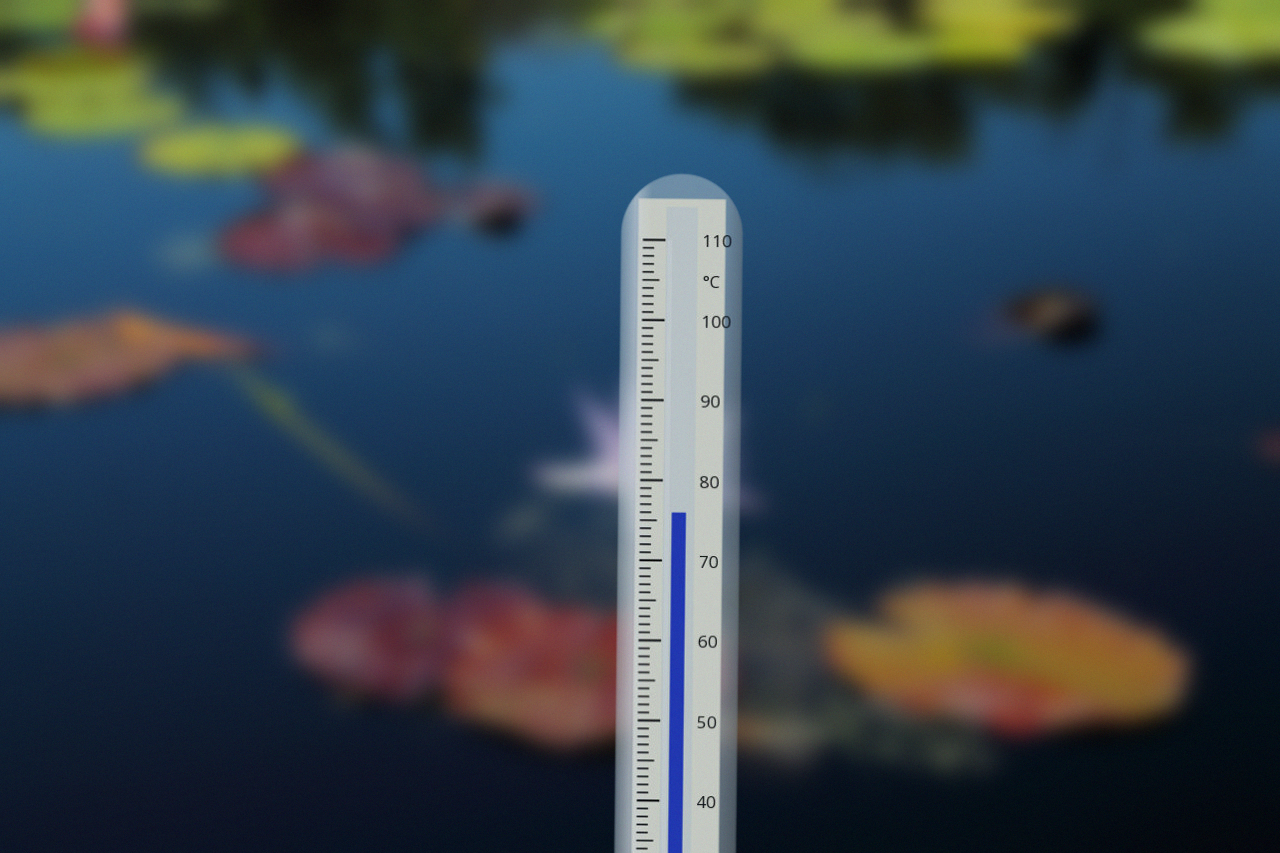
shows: 76 °C
